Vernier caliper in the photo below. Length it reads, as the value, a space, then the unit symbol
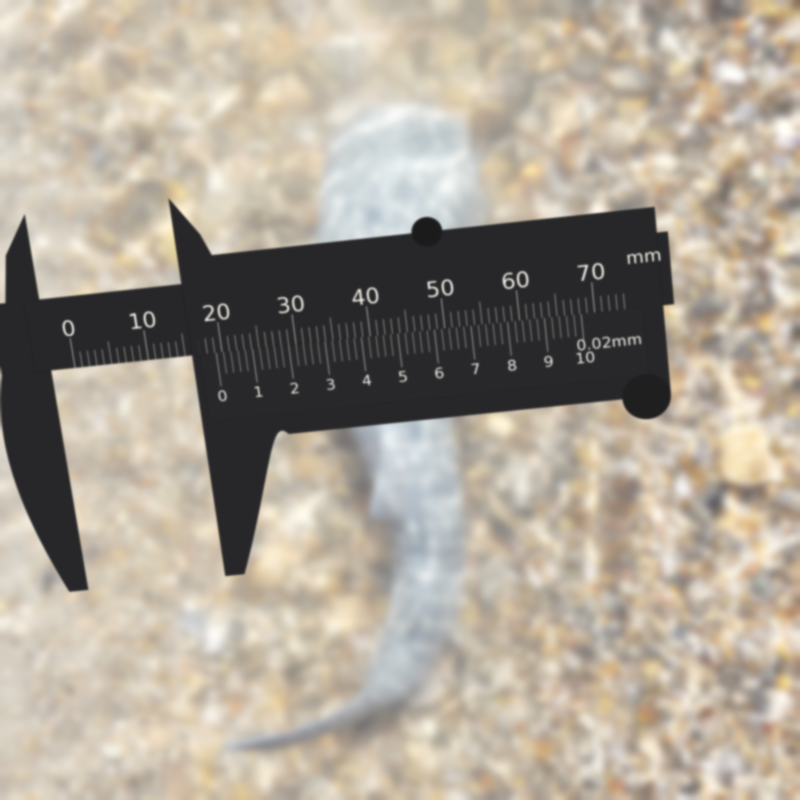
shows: 19.2 mm
